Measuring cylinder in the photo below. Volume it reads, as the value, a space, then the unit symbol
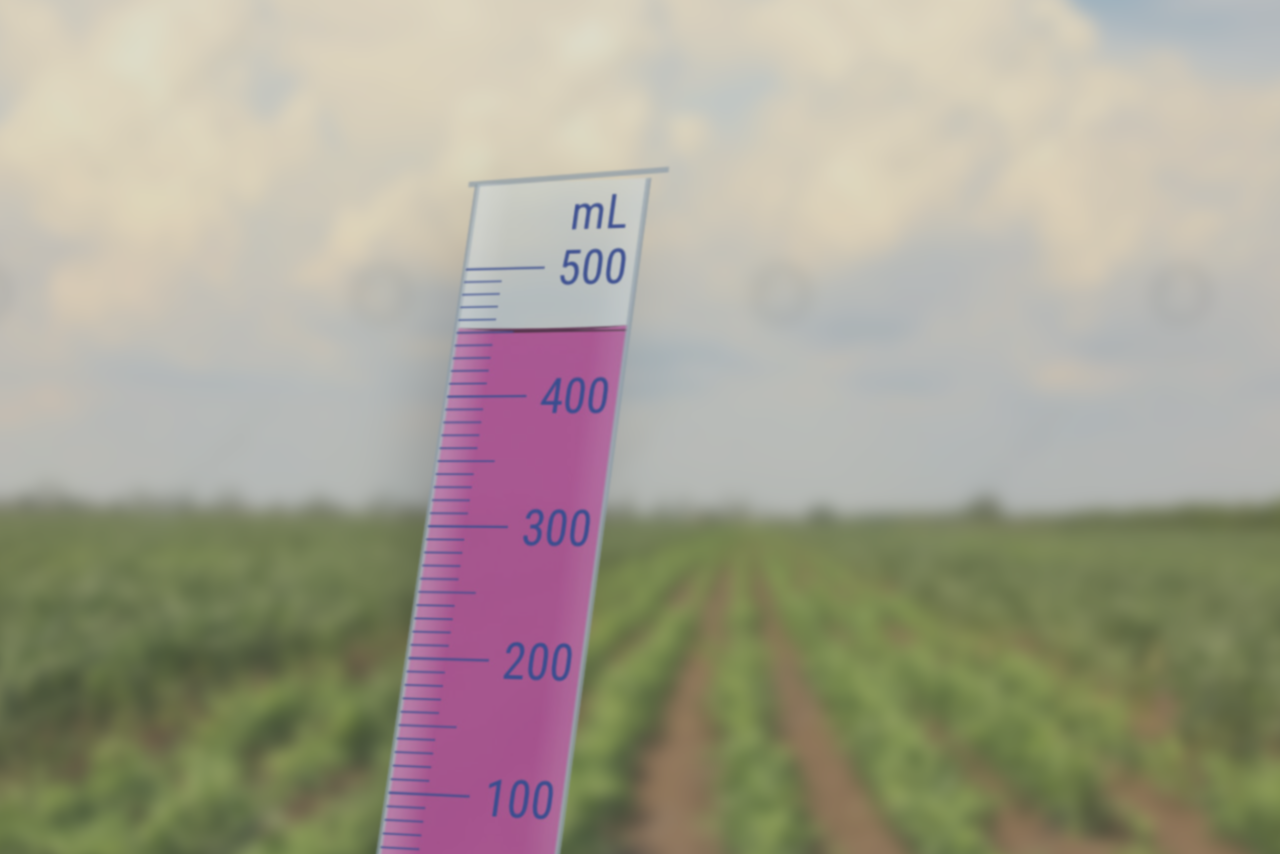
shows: 450 mL
